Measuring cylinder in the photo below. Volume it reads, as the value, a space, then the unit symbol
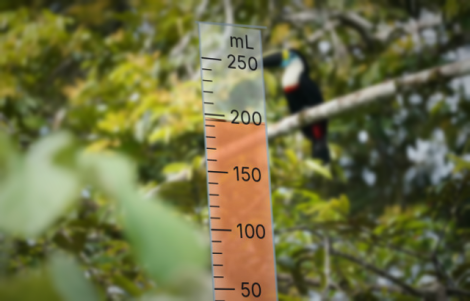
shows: 195 mL
